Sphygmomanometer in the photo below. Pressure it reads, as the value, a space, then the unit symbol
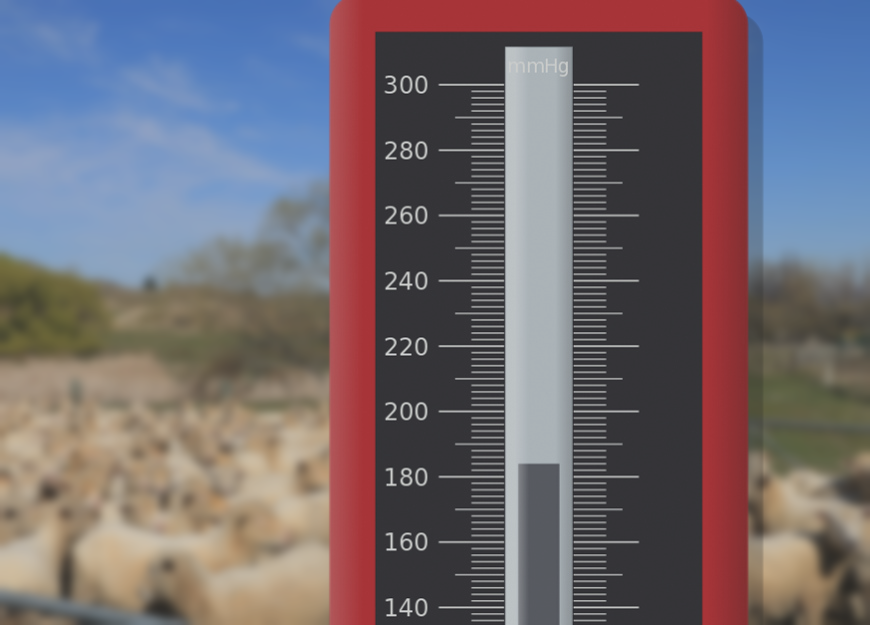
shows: 184 mmHg
